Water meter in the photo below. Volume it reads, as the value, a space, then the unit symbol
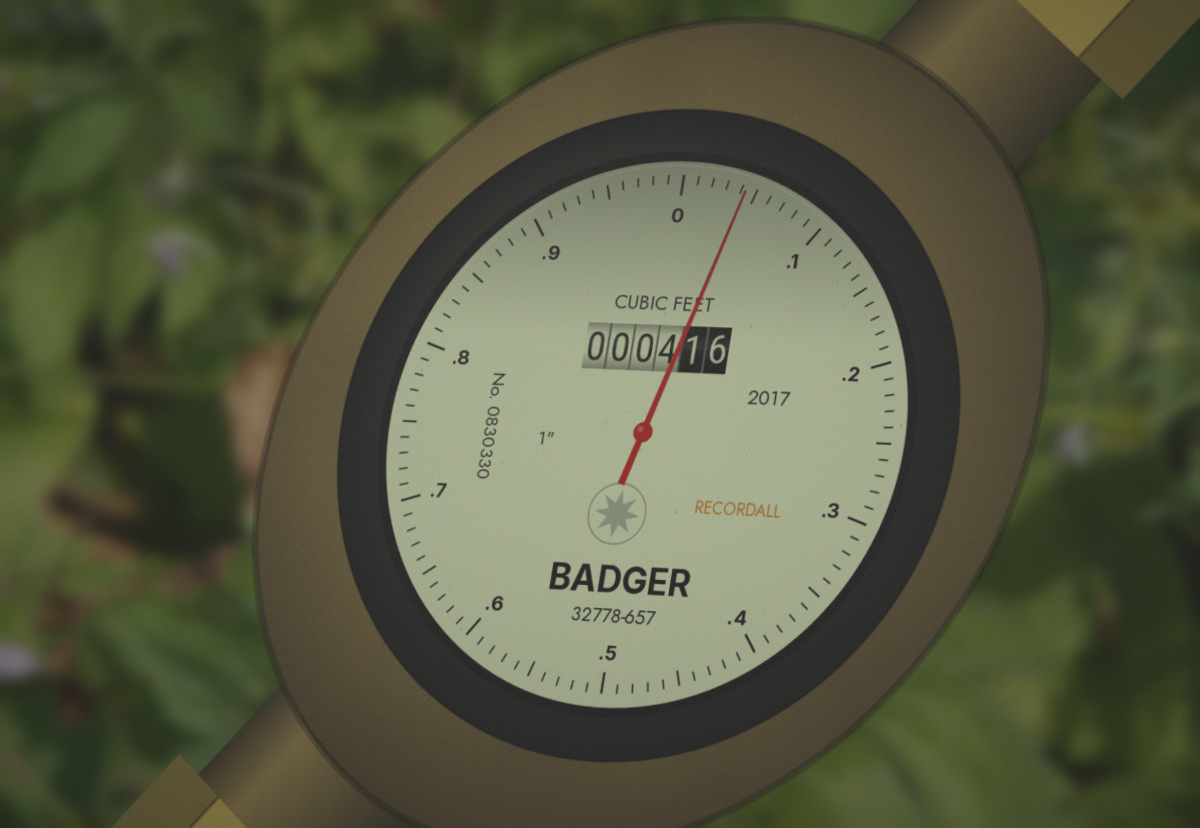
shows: 416.04 ft³
